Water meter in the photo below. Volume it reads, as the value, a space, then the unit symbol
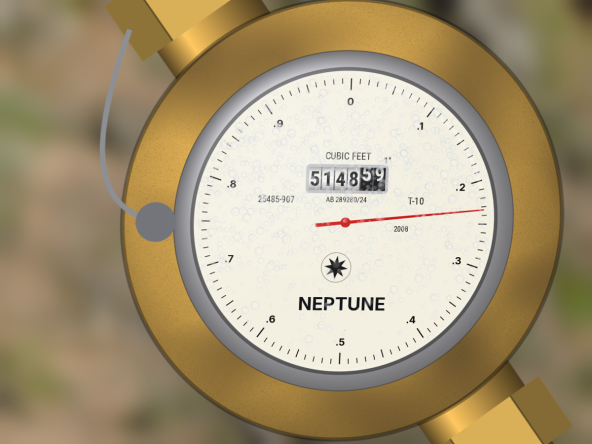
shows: 514859.23 ft³
